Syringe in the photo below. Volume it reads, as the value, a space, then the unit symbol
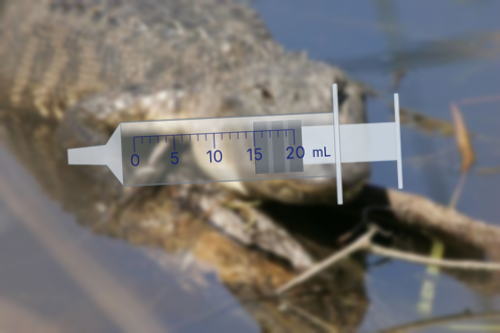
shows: 15 mL
